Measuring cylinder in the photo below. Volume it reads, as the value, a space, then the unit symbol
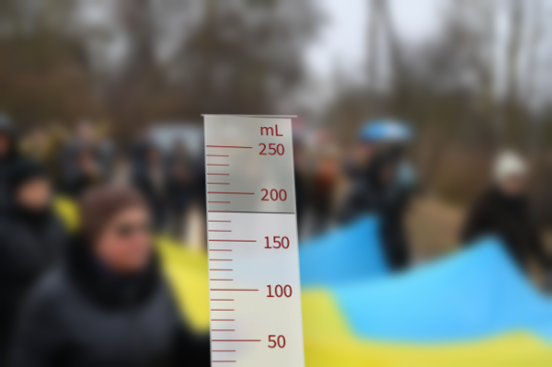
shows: 180 mL
